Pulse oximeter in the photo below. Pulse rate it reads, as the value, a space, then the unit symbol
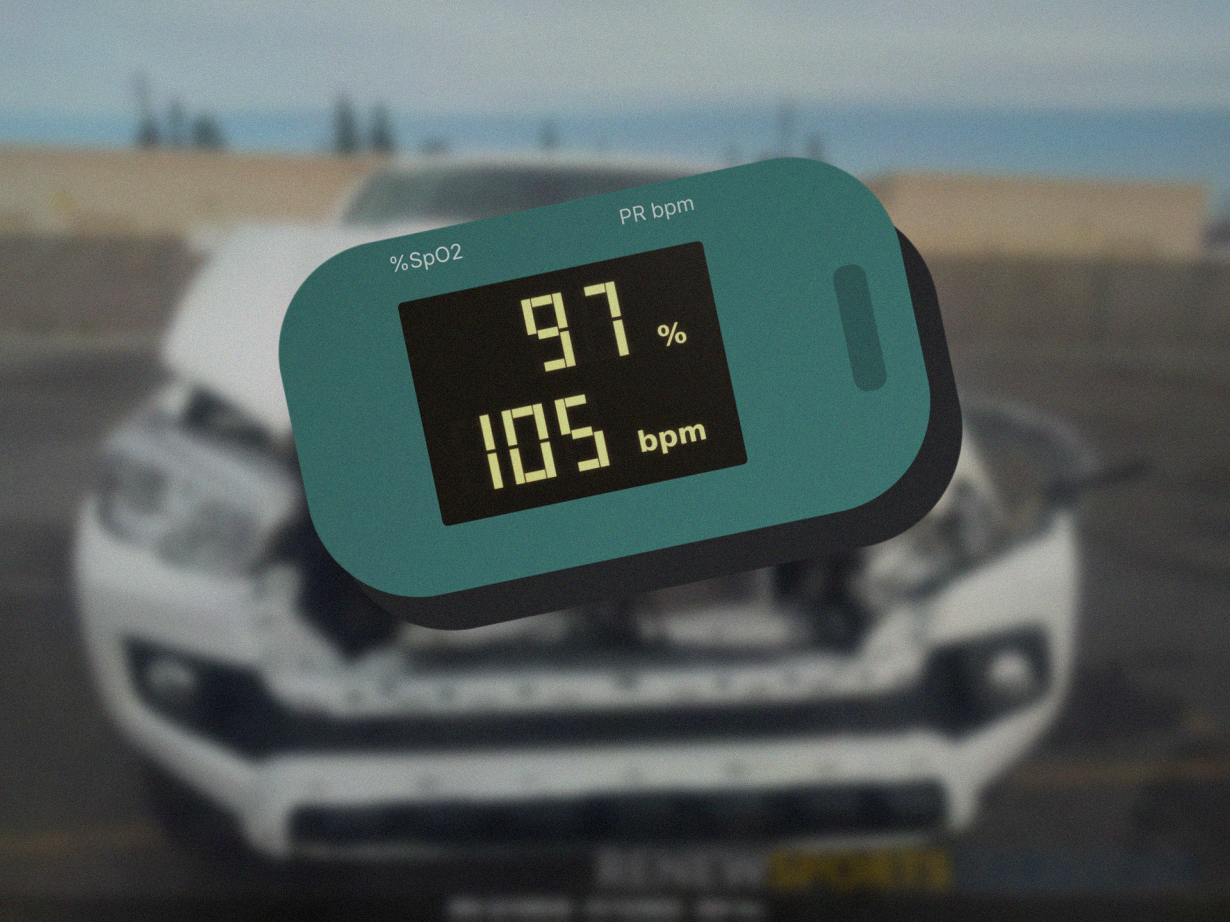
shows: 105 bpm
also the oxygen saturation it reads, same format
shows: 97 %
